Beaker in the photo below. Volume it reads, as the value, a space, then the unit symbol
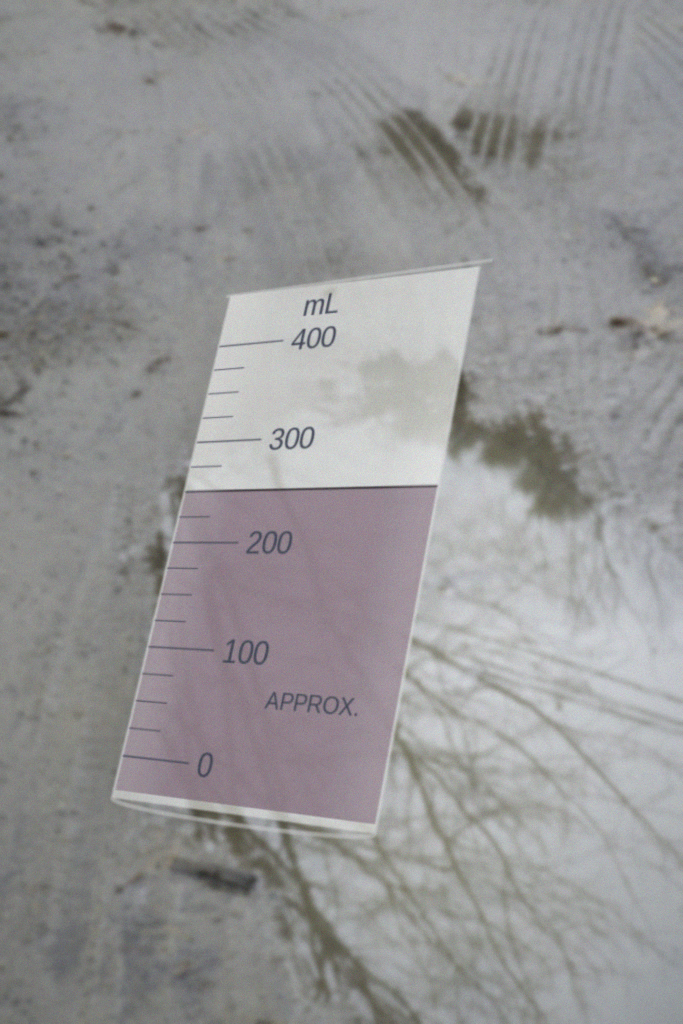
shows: 250 mL
